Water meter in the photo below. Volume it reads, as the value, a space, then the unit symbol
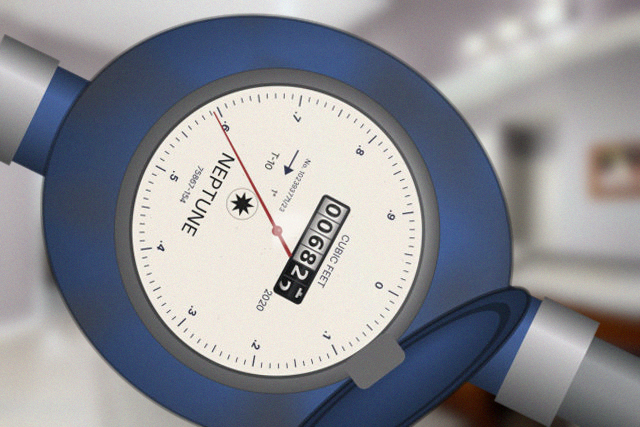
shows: 6821.59 ft³
